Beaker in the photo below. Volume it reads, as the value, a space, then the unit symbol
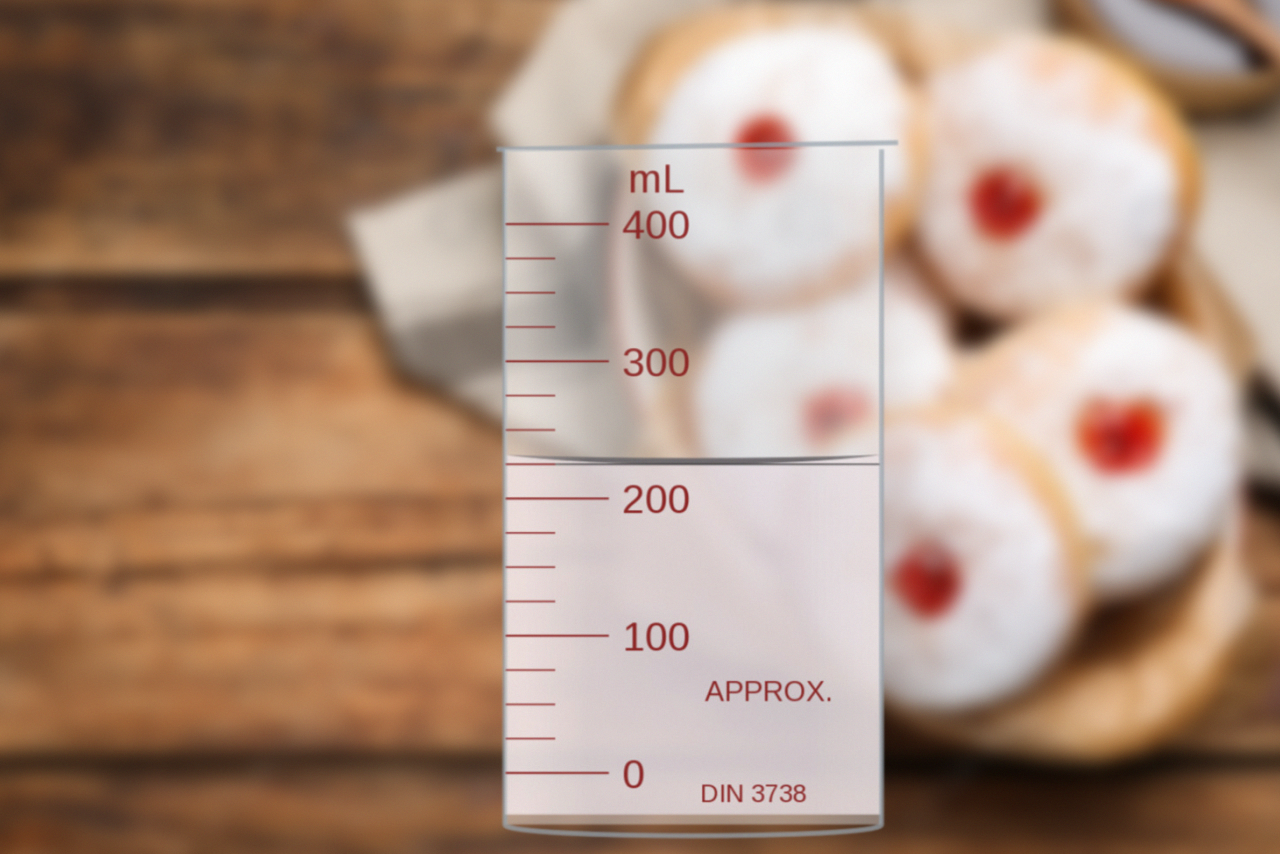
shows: 225 mL
